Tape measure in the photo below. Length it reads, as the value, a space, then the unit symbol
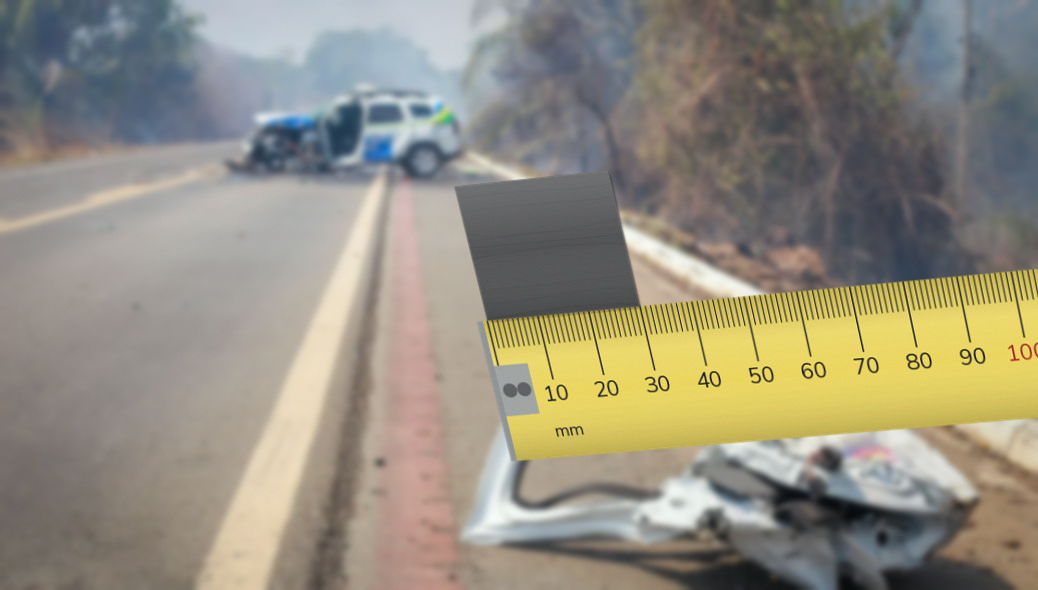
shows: 30 mm
